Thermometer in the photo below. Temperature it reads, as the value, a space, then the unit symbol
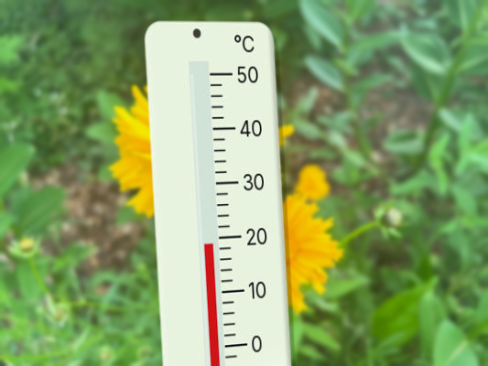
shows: 19 °C
